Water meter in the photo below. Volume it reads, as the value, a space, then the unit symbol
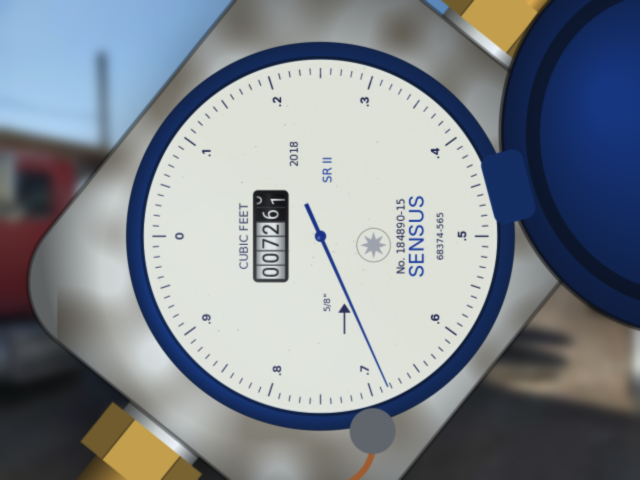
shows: 7260.68 ft³
